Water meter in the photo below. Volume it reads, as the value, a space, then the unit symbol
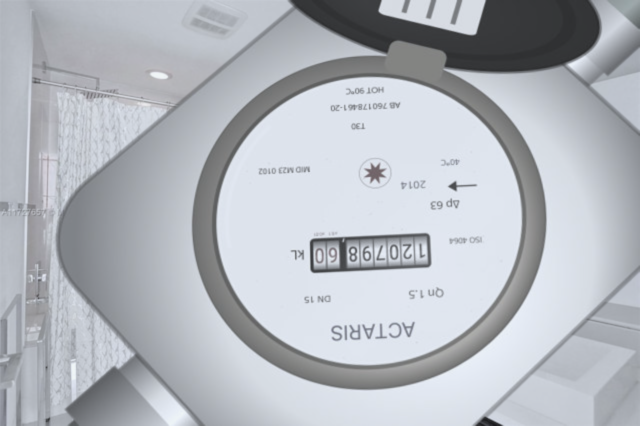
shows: 120798.60 kL
